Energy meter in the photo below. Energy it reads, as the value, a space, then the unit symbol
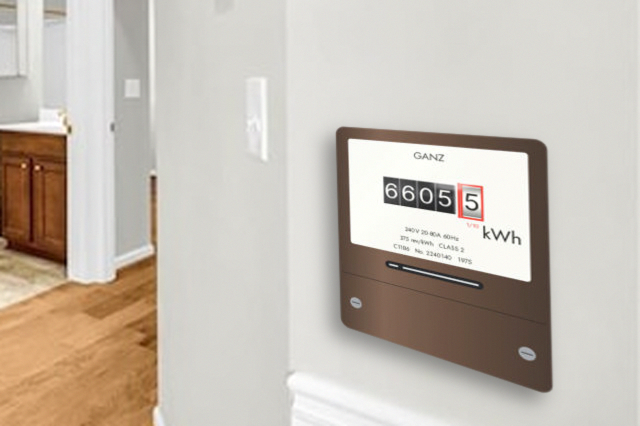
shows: 6605.5 kWh
